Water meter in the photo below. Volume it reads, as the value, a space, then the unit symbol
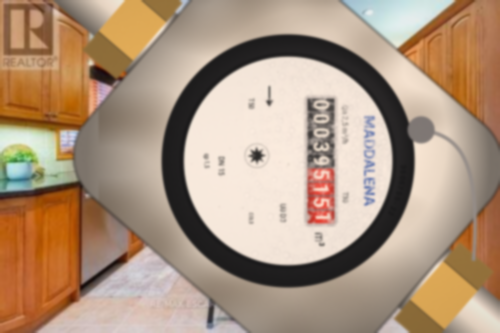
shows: 39.5151 m³
